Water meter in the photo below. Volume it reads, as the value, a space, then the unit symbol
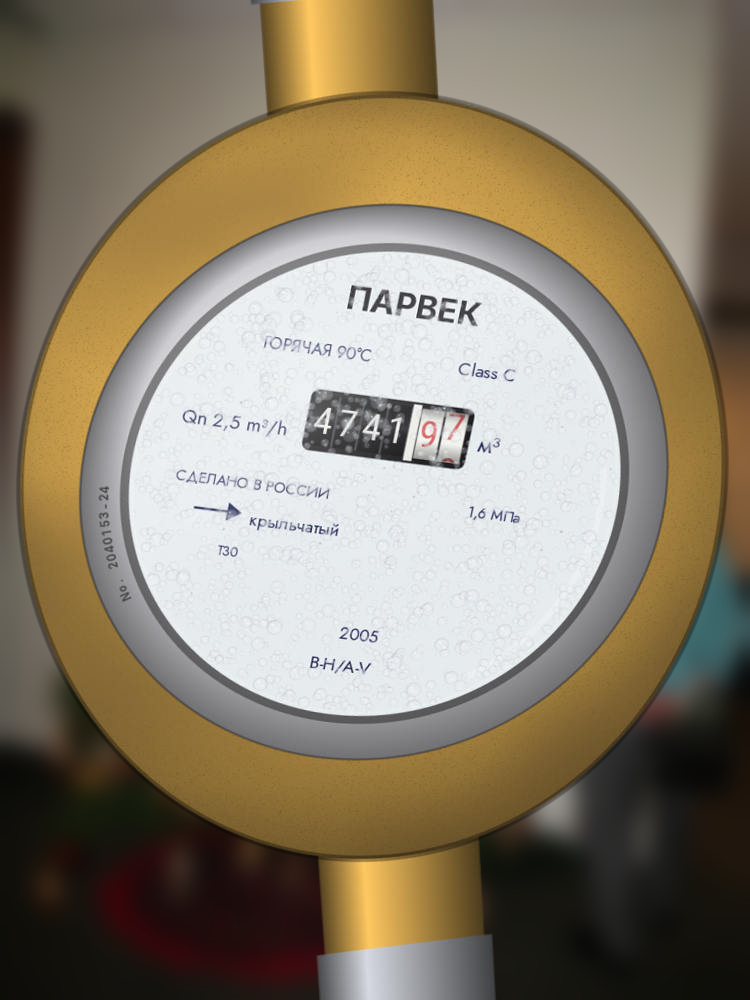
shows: 4741.97 m³
